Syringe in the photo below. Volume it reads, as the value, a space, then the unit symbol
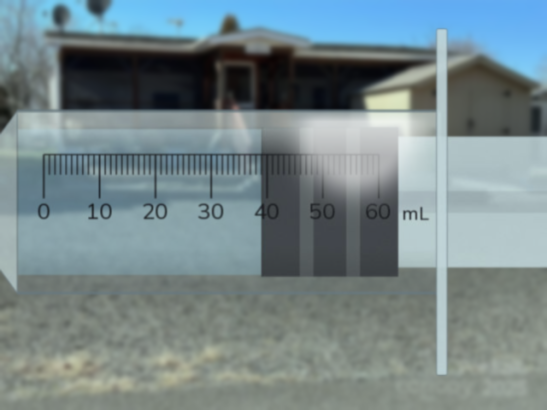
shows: 39 mL
